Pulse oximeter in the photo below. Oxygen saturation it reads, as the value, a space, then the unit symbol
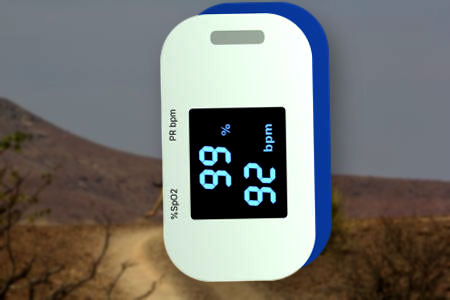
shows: 99 %
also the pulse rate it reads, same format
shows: 92 bpm
